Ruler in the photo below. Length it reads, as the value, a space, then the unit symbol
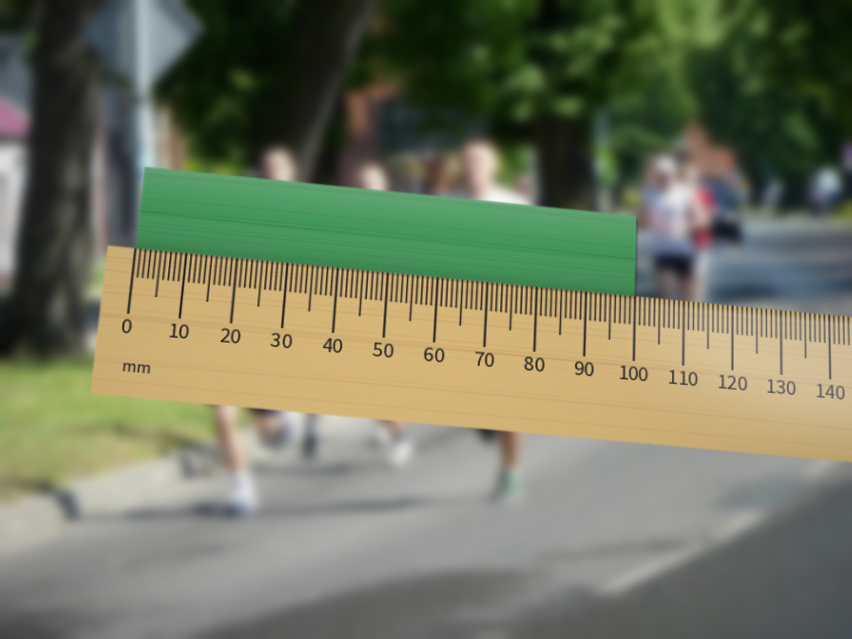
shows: 100 mm
